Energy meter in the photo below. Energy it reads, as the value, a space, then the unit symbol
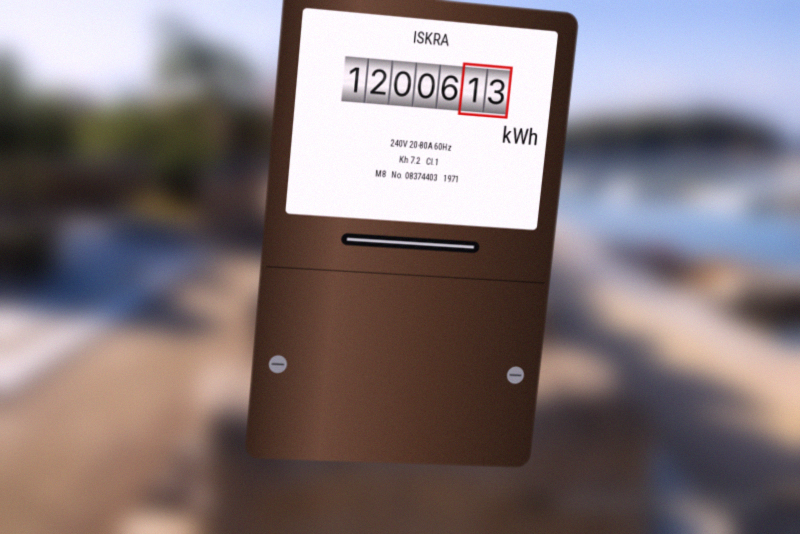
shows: 12006.13 kWh
